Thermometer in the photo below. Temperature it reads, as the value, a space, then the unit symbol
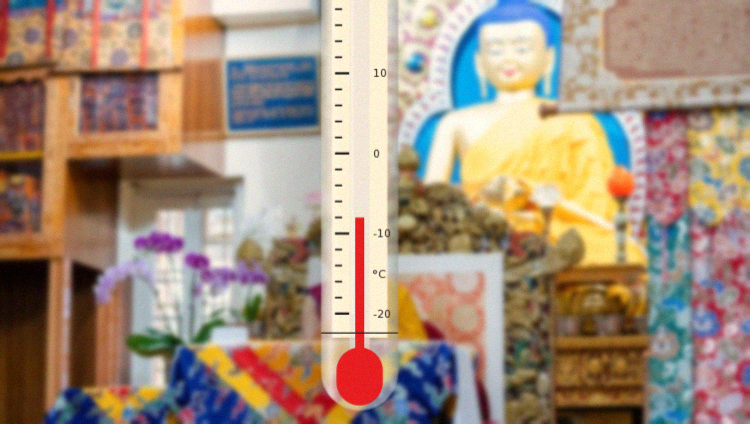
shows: -8 °C
